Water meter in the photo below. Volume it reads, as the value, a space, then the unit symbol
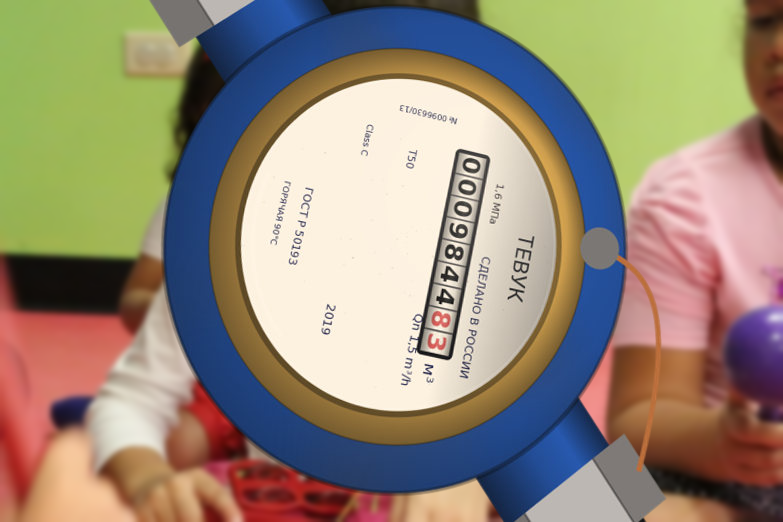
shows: 9844.83 m³
